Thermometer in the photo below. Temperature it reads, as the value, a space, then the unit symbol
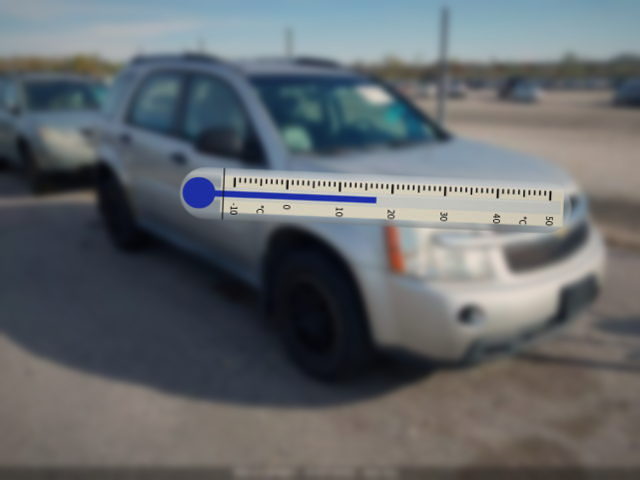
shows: 17 °C
